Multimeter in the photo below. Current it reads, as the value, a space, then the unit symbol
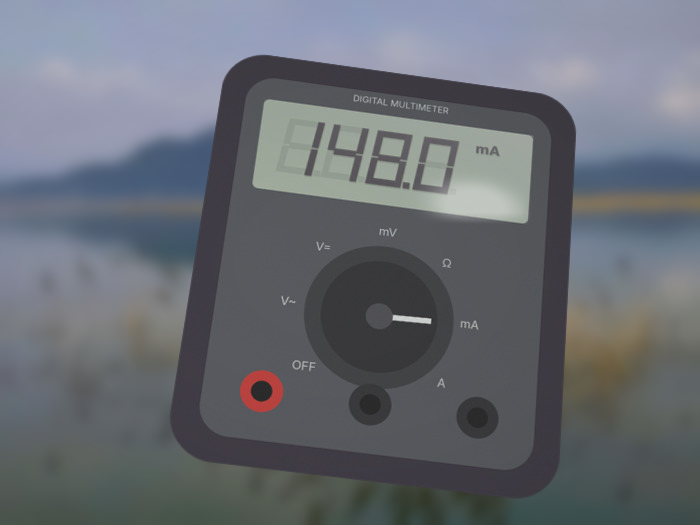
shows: 148.0 mA
